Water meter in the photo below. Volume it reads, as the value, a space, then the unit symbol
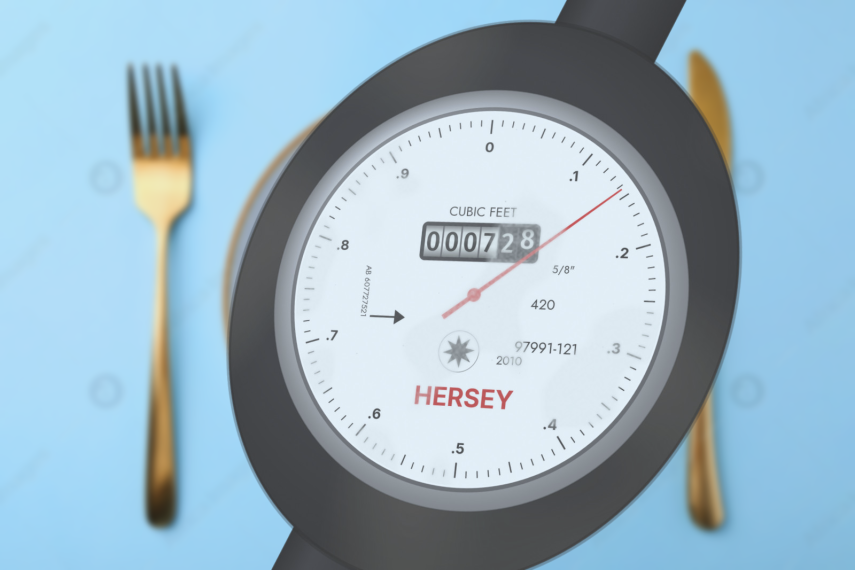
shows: 728.14 ft³
